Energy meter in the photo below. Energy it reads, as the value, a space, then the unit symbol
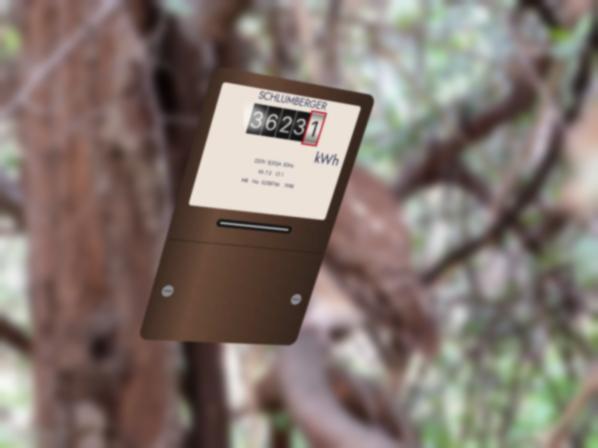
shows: 3623.1 kWh
